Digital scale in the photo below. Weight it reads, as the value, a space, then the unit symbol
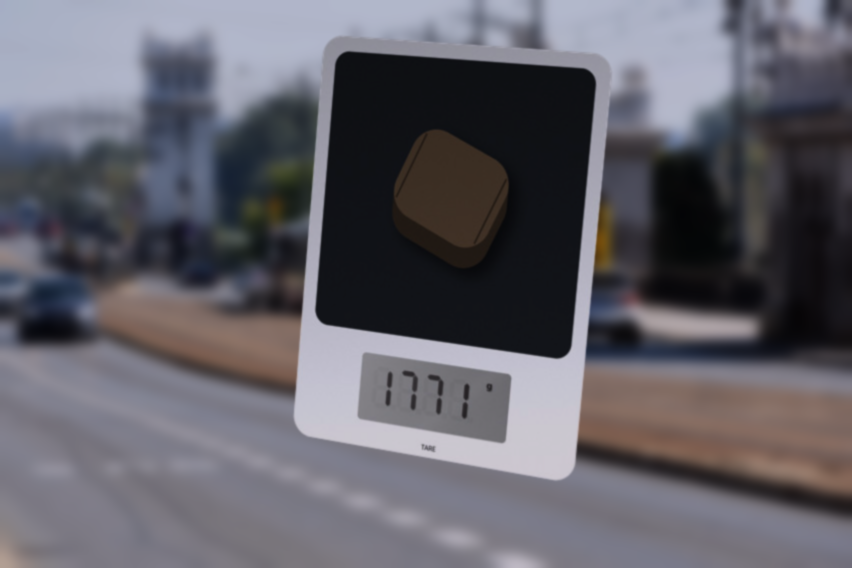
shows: 1771 g
